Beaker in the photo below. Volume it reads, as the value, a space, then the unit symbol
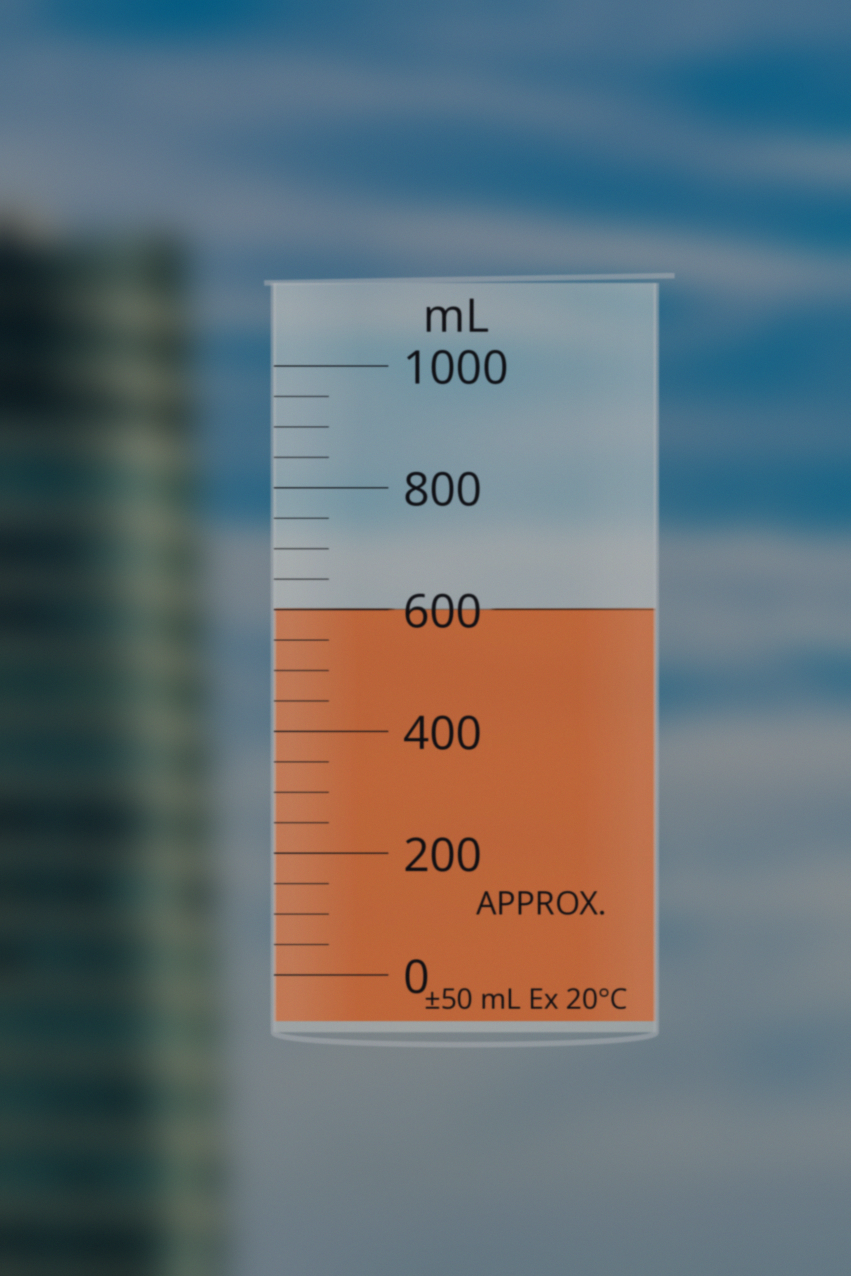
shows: 600 mL
